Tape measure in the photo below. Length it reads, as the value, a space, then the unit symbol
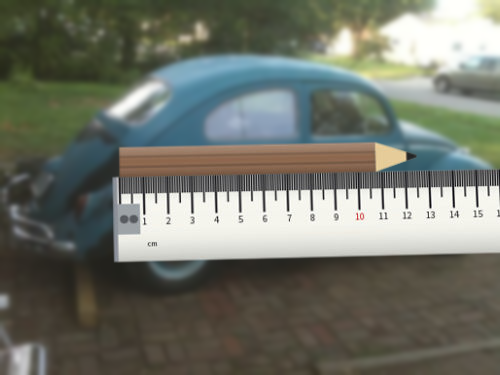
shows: 12.5 cm
